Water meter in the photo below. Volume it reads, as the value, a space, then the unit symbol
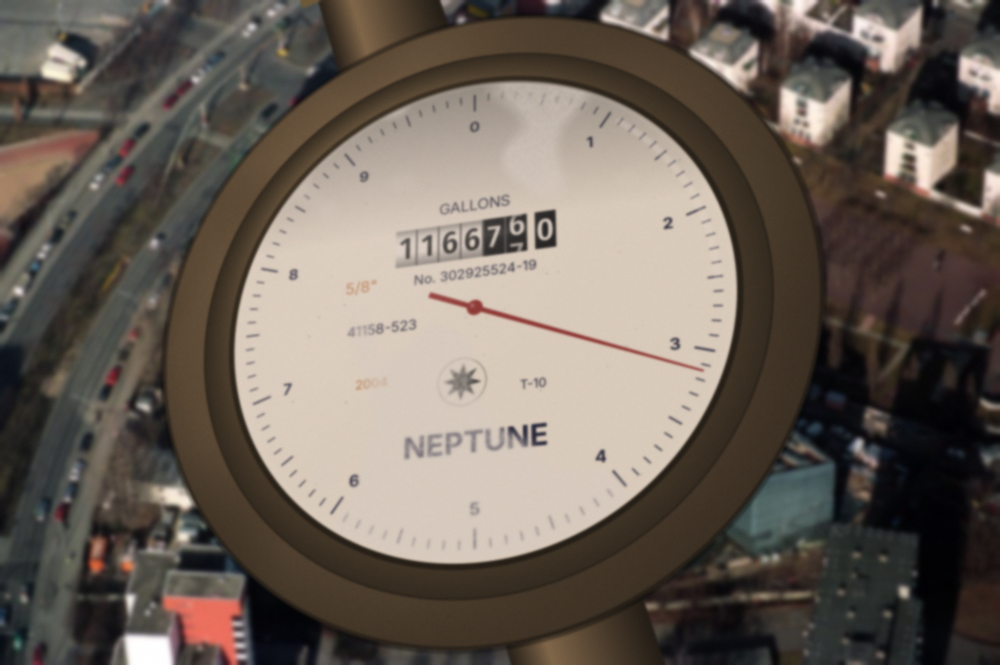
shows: 1166763.1 gal
